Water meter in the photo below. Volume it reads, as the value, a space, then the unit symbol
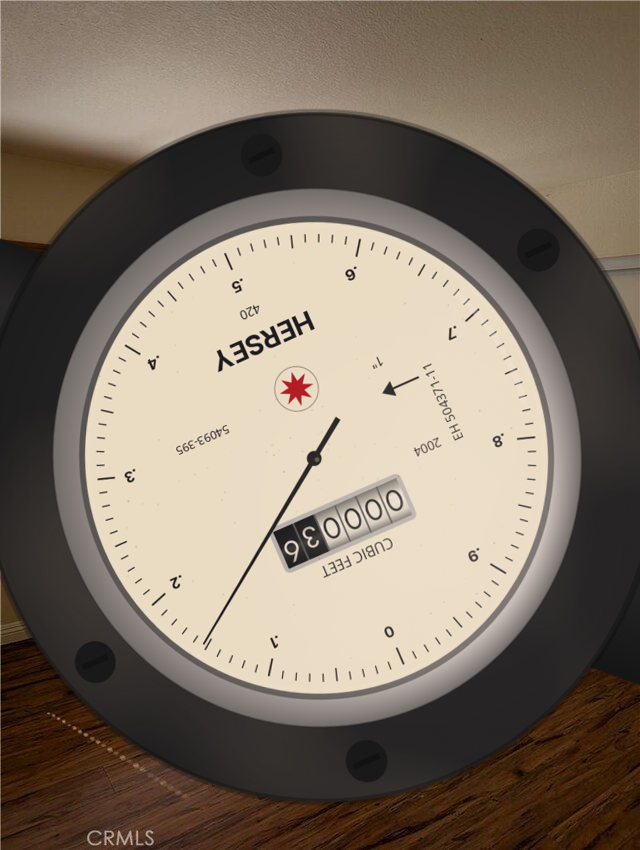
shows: 36.15 ft³
